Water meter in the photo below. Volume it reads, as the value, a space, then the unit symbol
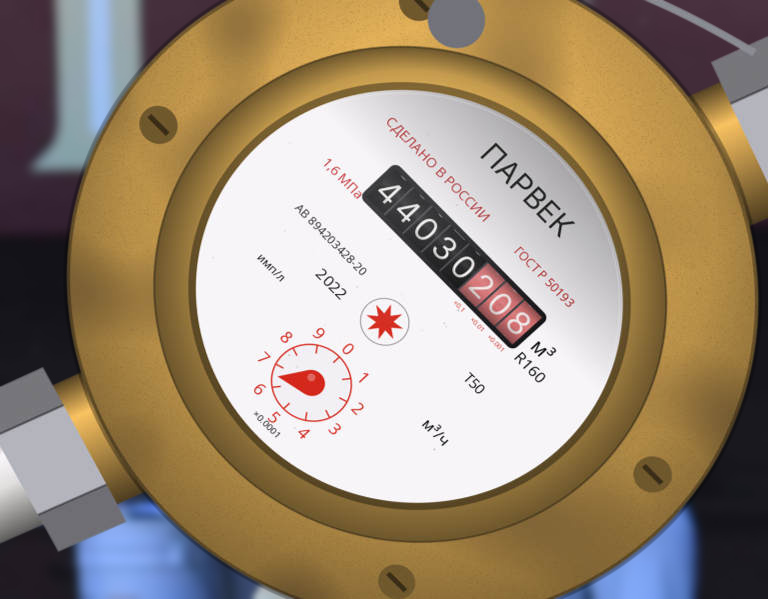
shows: 44030.2086 m³
